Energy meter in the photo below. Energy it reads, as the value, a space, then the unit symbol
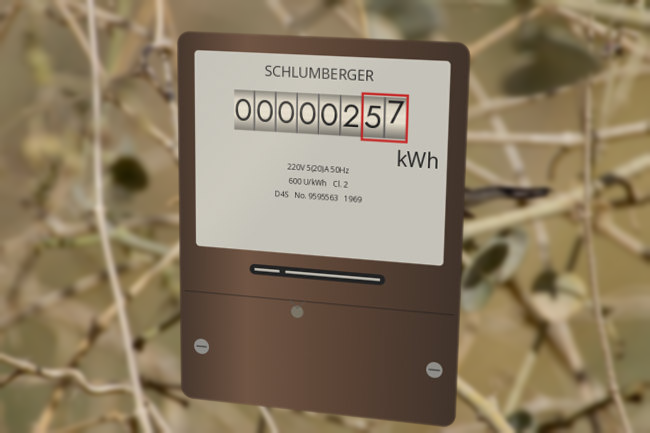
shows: 2.57 kWh
